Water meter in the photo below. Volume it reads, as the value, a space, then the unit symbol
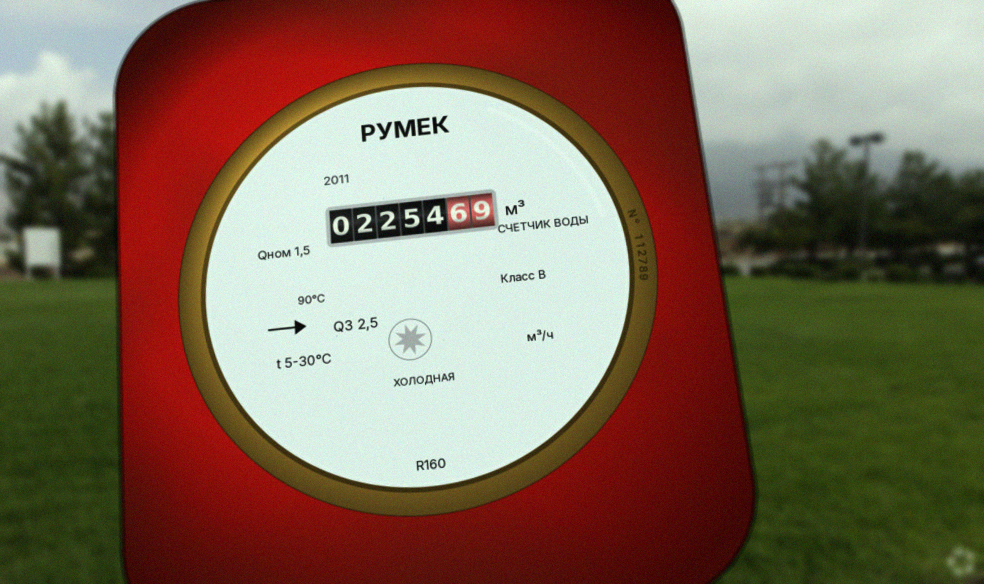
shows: 2254.69 m³
